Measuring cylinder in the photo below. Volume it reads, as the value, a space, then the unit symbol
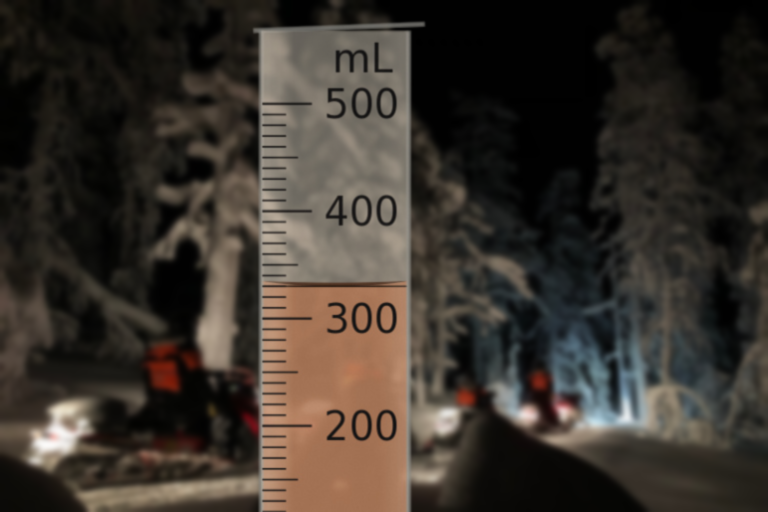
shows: 330 mL
